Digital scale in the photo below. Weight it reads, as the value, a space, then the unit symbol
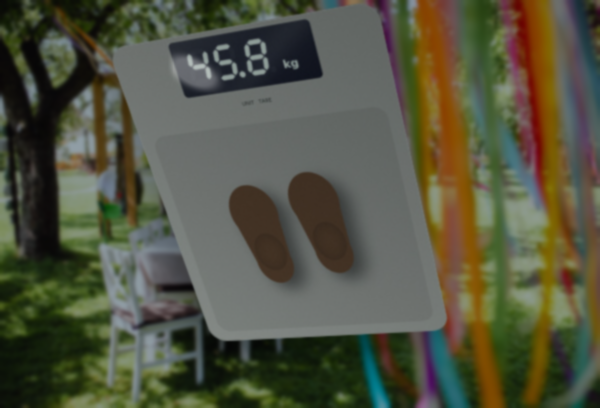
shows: 45.8 kg
